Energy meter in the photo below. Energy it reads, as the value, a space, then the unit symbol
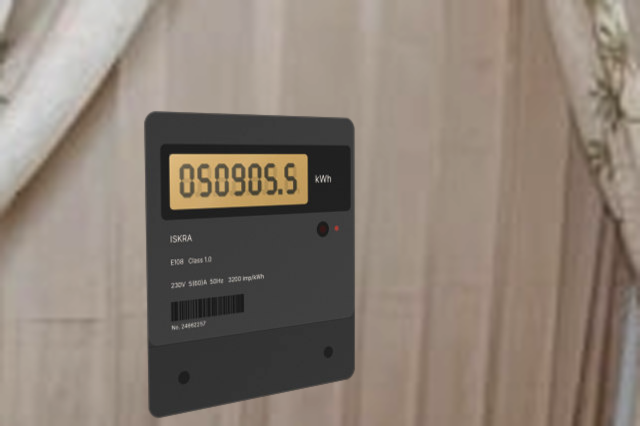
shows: 50905.5 kWh
